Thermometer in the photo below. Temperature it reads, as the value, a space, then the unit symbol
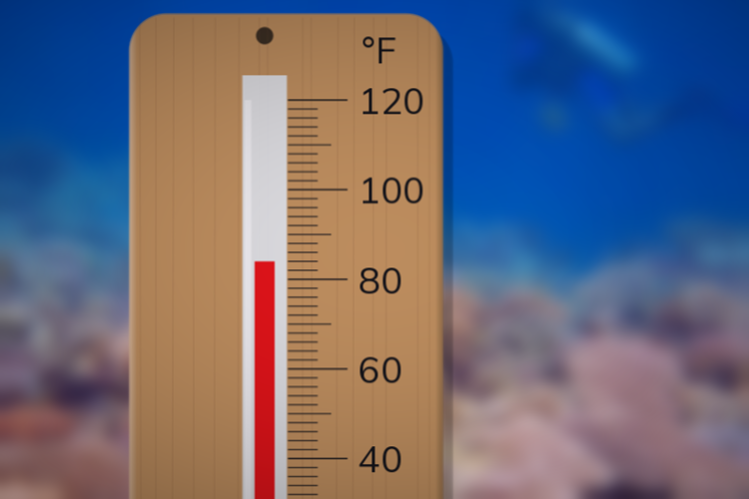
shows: 84 °F
